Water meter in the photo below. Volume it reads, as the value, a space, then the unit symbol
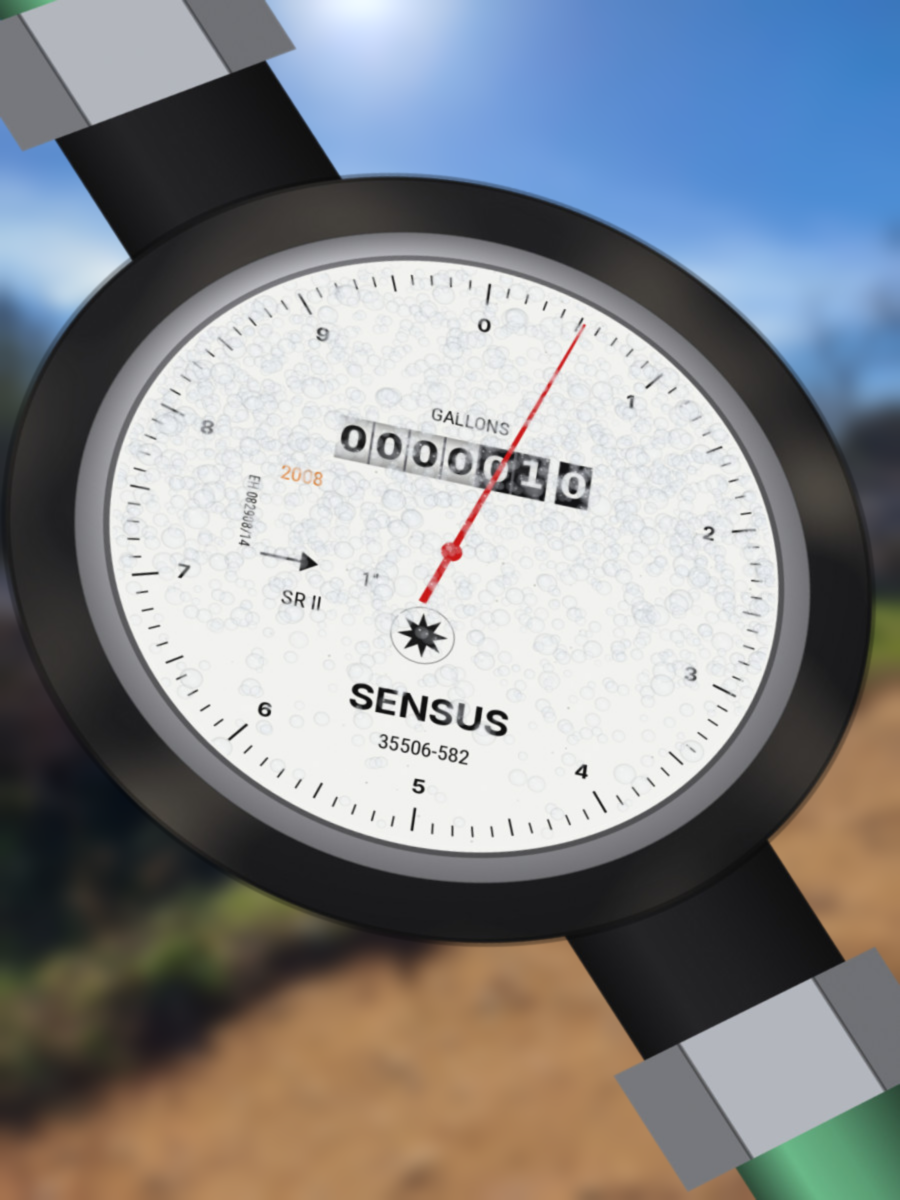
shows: 10.5 gal
